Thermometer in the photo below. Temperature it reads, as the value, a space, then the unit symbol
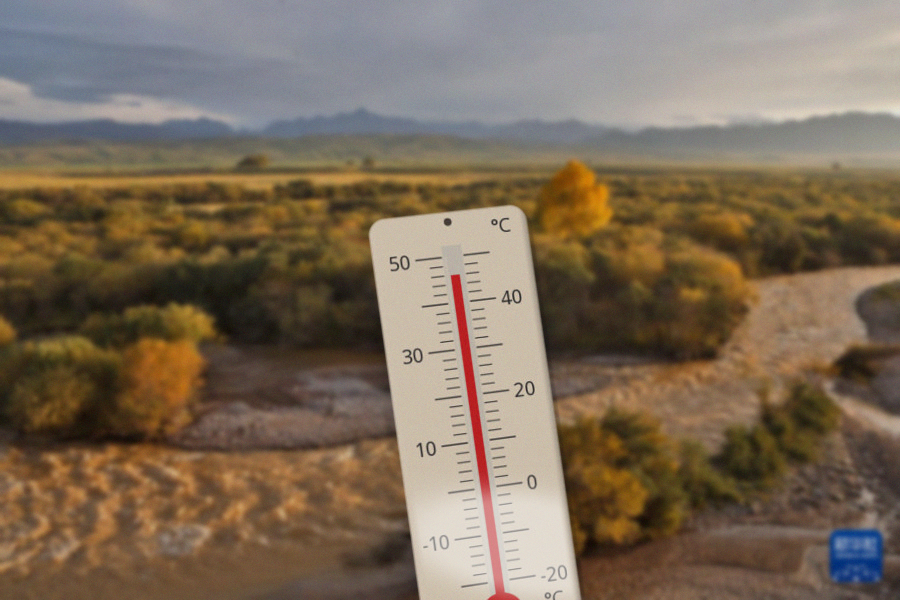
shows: 46 °C
